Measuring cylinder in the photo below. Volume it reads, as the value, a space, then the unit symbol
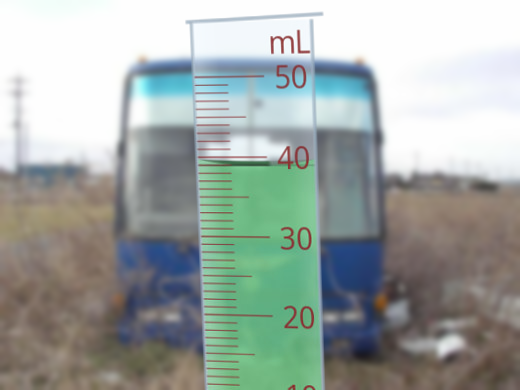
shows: 39 mL
